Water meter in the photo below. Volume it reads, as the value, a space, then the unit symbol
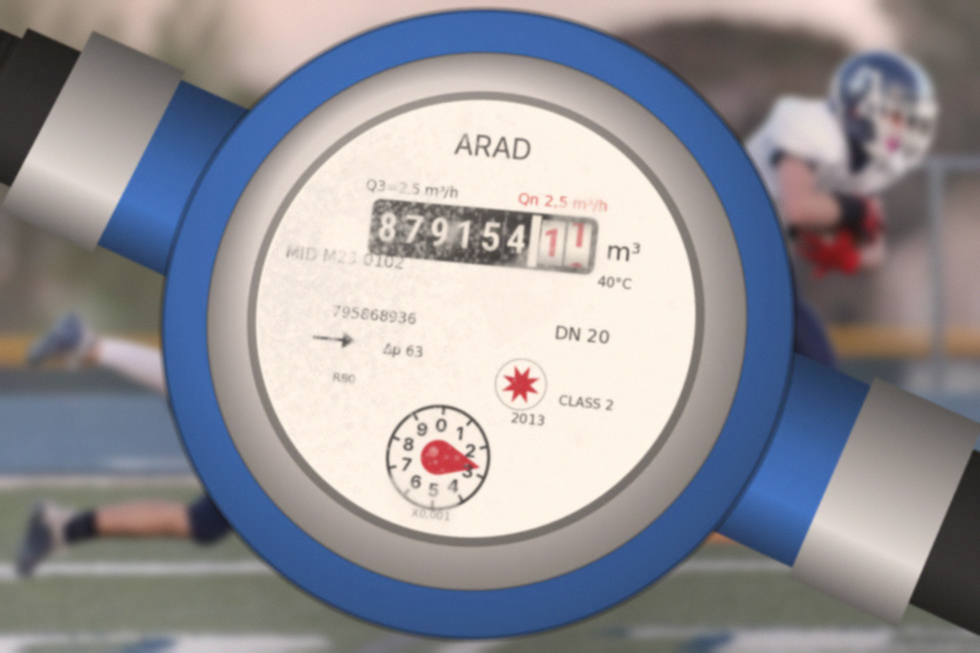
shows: 879154.112 m³
